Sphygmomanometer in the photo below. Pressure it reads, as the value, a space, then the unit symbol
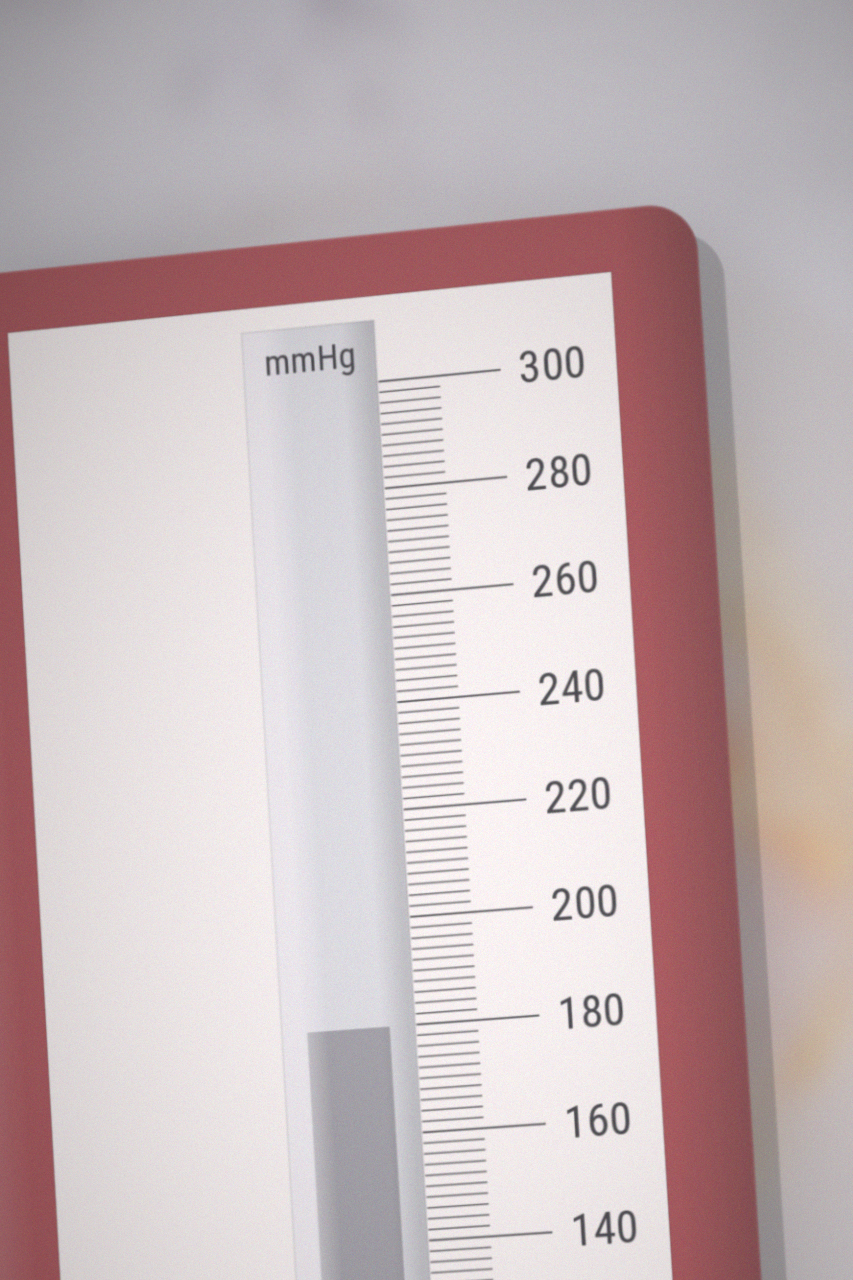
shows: 180 mmHg
